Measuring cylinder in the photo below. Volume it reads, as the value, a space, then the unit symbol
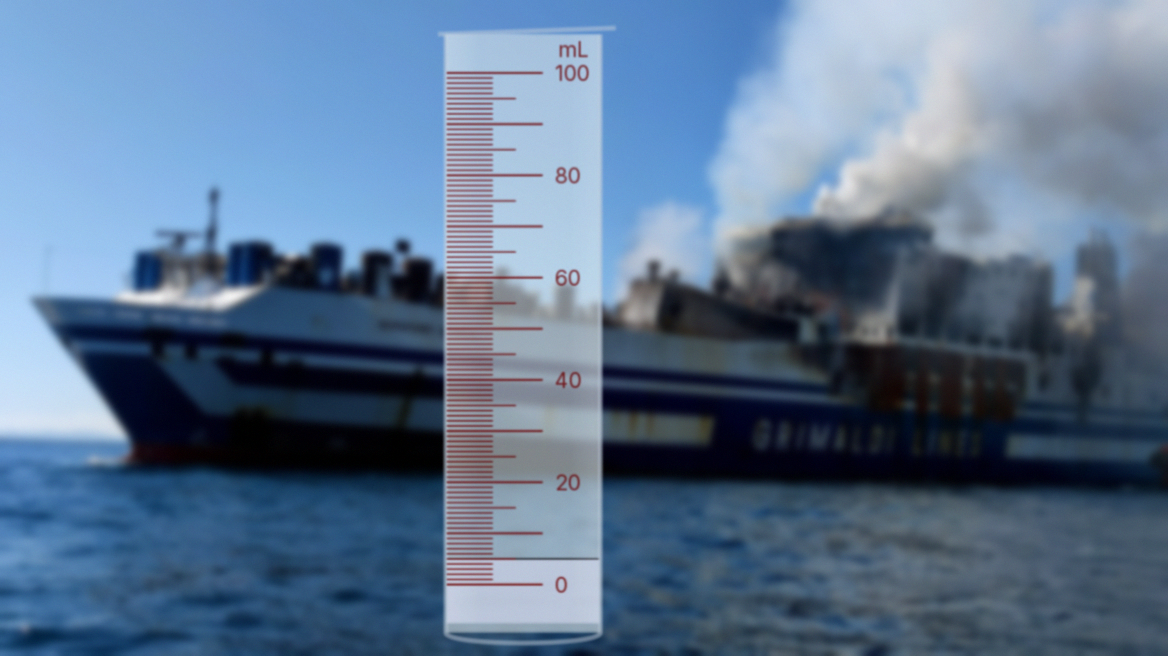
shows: 5 mL
